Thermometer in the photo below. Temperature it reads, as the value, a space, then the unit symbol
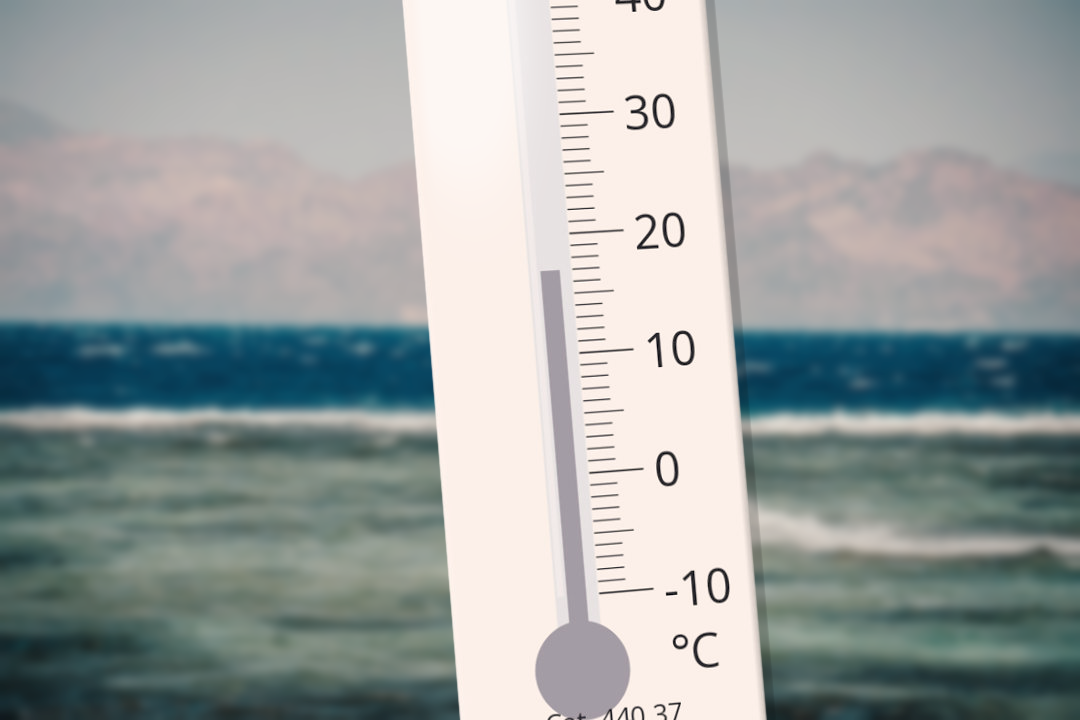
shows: 17 °C
